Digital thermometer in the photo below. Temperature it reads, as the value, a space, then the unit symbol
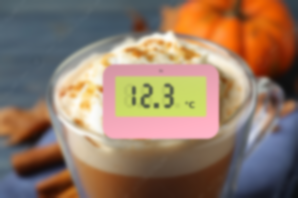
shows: 12.3 °C
